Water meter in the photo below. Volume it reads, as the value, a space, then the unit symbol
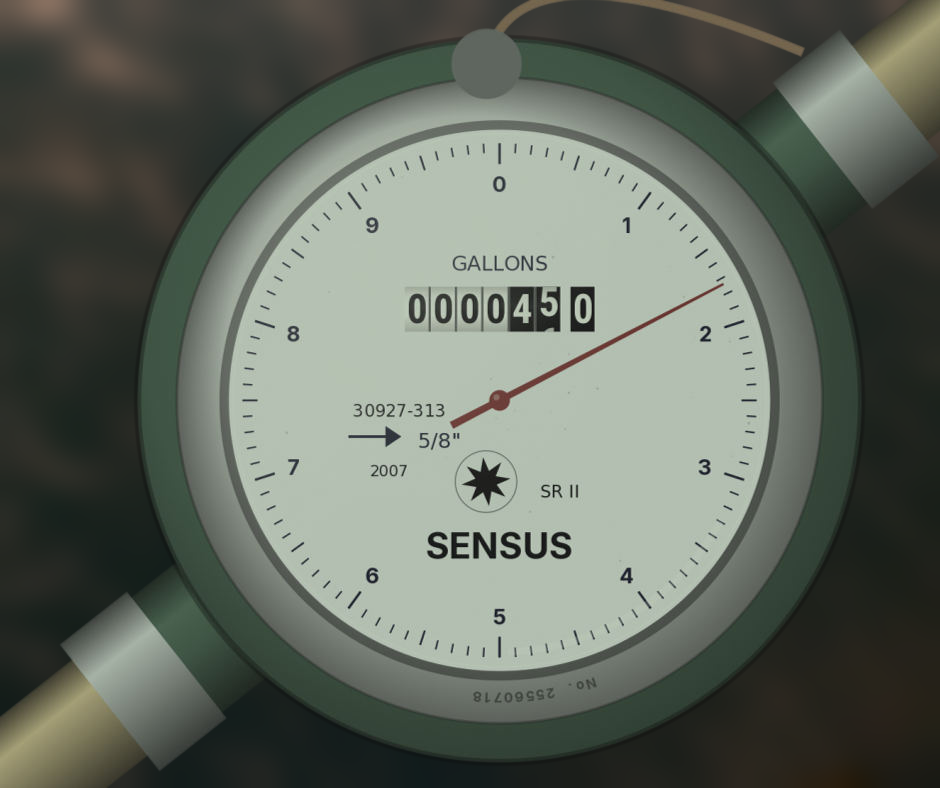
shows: 451.7 gal
